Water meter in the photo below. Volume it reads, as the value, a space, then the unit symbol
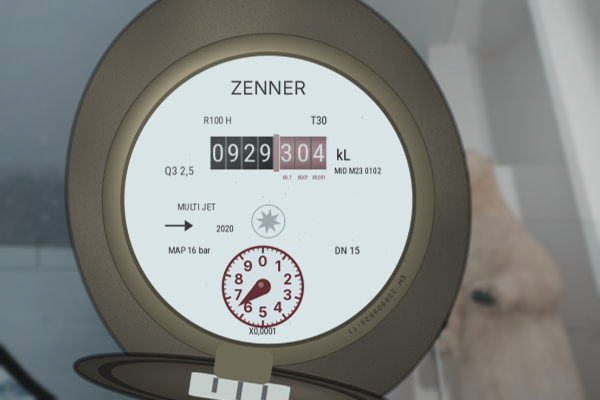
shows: 929.3046 kL
